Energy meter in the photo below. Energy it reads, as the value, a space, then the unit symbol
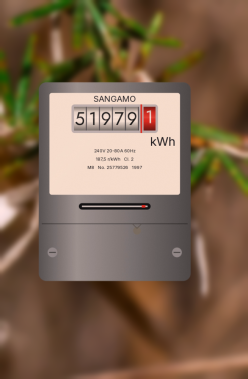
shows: 51979.1 kWh
